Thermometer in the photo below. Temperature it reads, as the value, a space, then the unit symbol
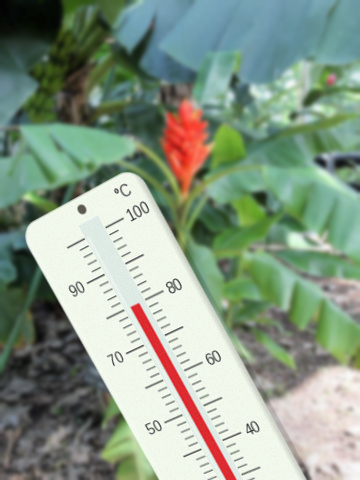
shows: 80 °C
